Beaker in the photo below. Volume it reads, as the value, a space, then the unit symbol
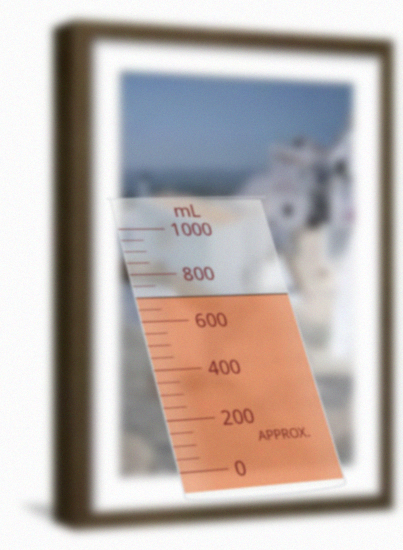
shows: 700 mL
